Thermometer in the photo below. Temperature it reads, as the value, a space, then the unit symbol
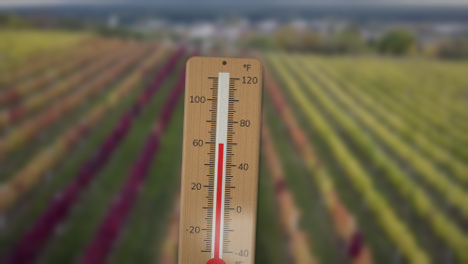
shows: 60 °F
